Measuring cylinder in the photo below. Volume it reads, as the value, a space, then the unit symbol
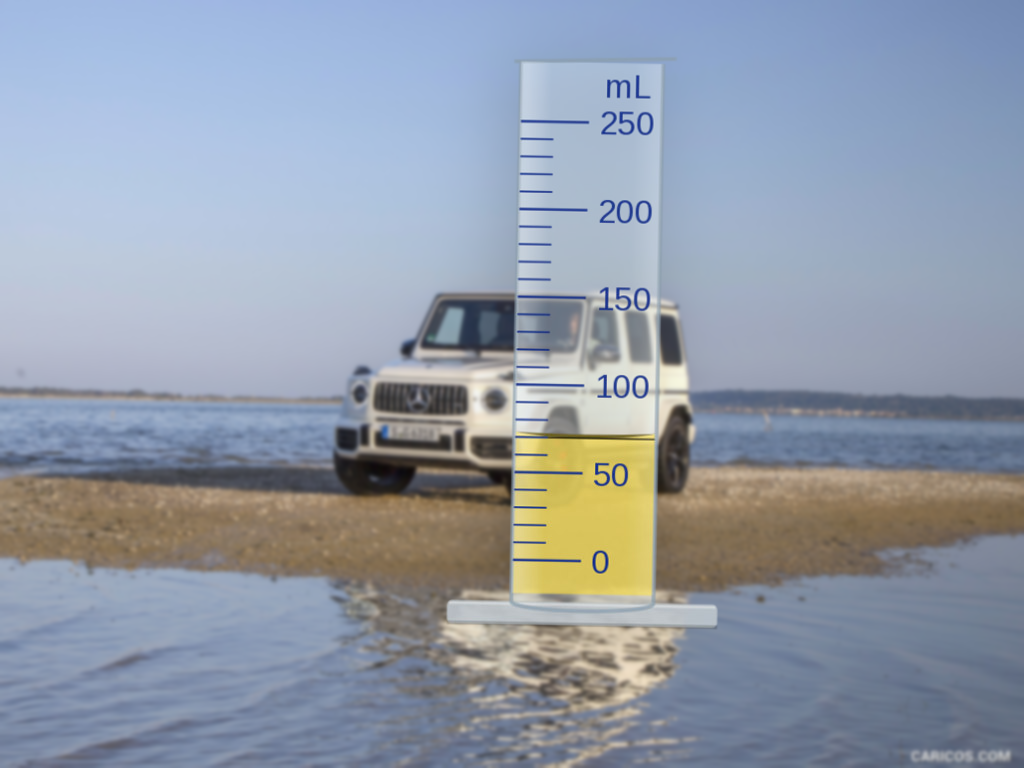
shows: 70 mL
